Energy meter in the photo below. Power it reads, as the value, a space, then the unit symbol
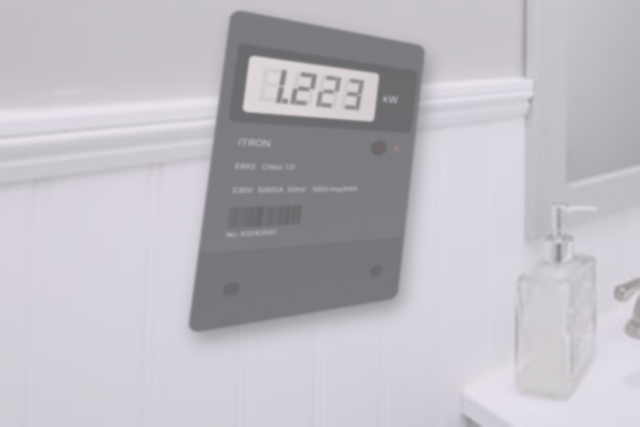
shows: 1.223 kW
